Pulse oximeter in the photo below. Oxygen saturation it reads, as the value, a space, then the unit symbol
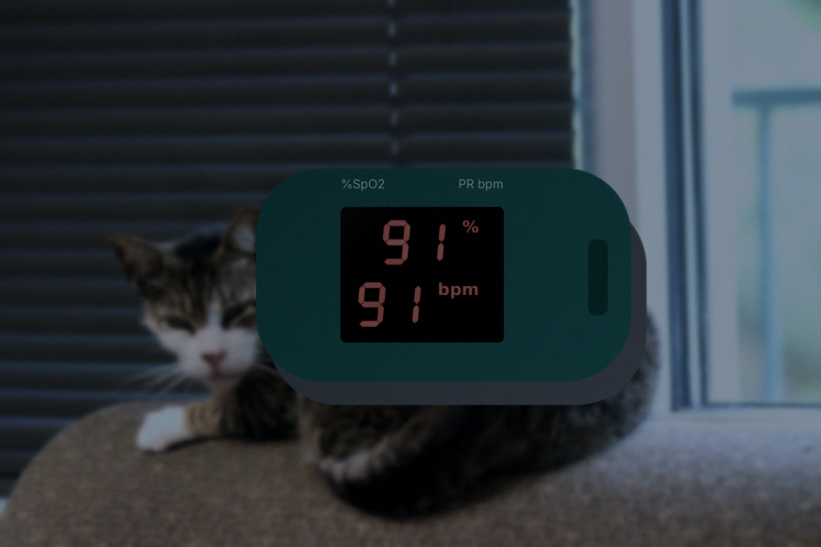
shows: 91 %
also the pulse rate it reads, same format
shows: 91 bpm
